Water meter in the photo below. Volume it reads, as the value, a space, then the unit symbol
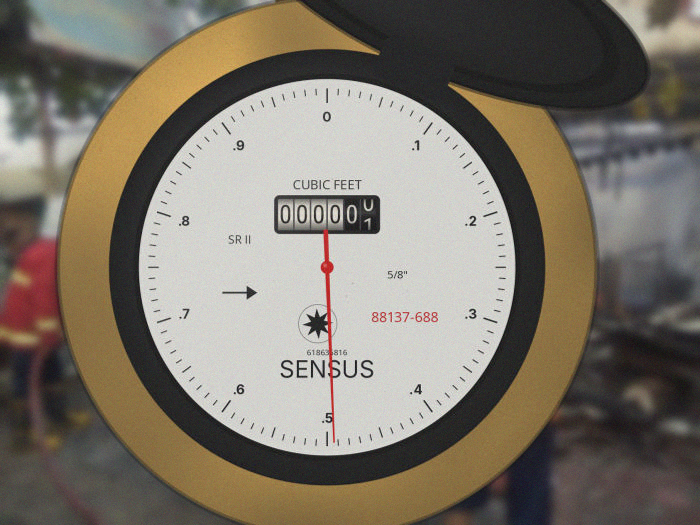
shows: 0.49 ft³
